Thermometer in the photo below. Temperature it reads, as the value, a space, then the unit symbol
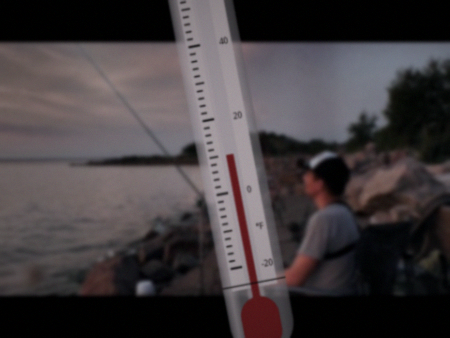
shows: 10 °F
